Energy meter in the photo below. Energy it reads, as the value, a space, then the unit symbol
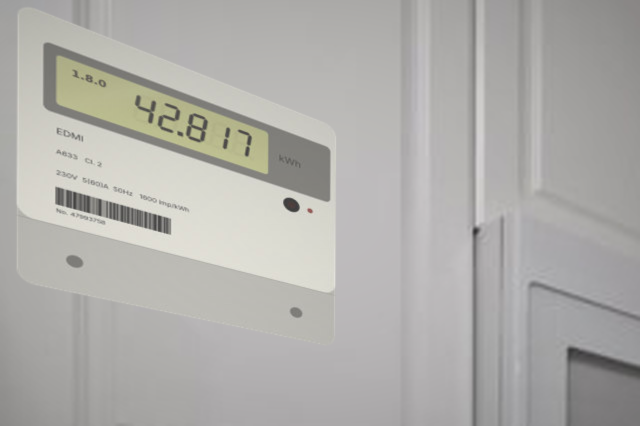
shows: 42.817 kWh
